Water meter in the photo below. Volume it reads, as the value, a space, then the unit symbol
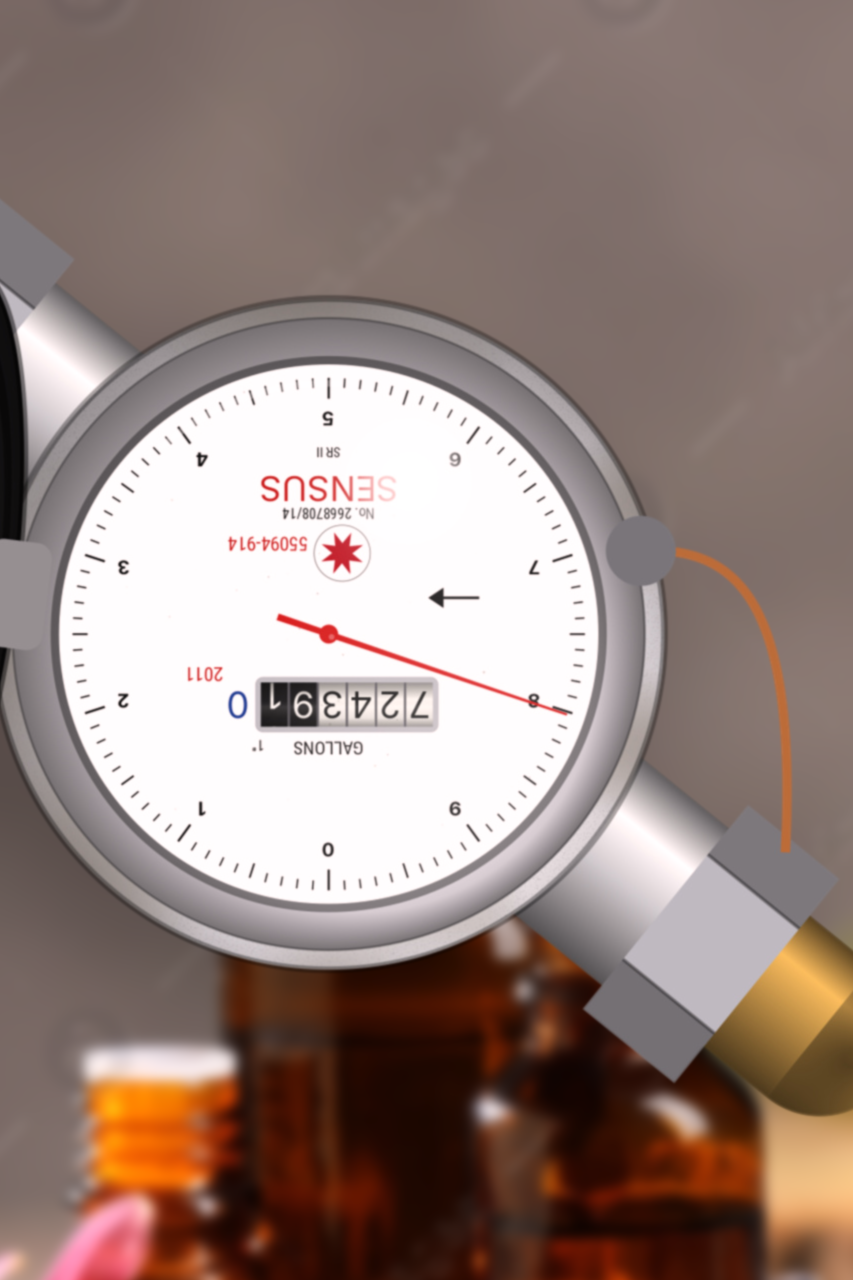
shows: 7243908.0 gal
